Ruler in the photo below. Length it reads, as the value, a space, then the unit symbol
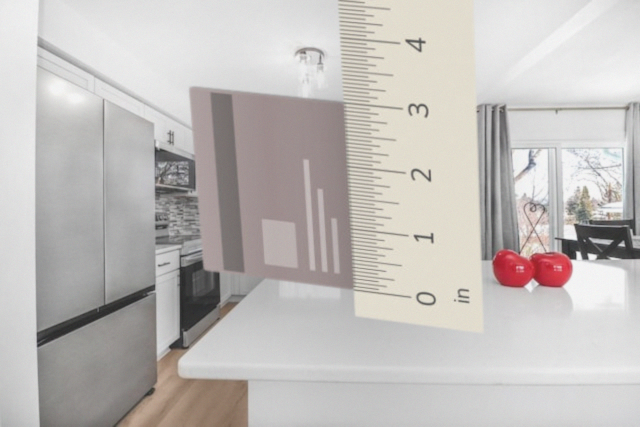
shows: 3 in
